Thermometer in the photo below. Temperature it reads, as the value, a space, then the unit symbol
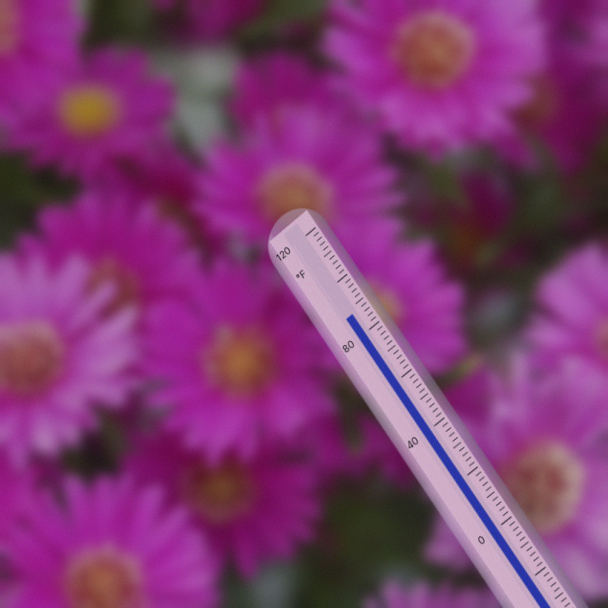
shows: 88 °F
